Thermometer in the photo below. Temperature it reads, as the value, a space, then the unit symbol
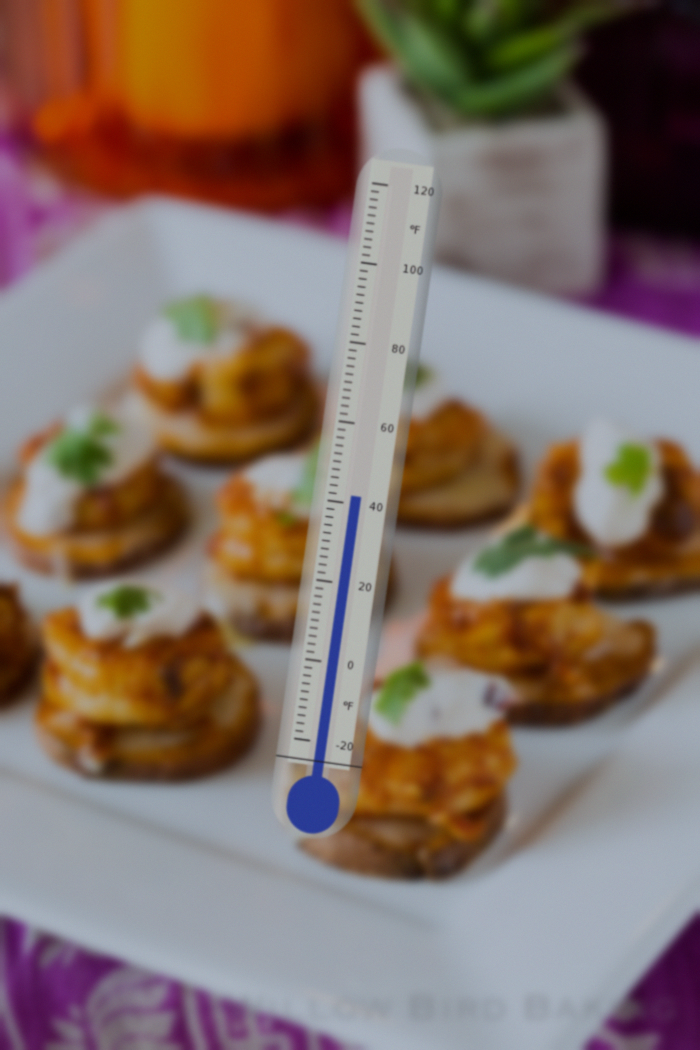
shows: 42 °F
